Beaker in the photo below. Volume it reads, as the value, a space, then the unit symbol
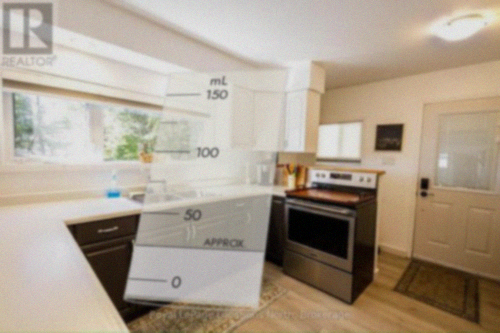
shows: 25 mL
